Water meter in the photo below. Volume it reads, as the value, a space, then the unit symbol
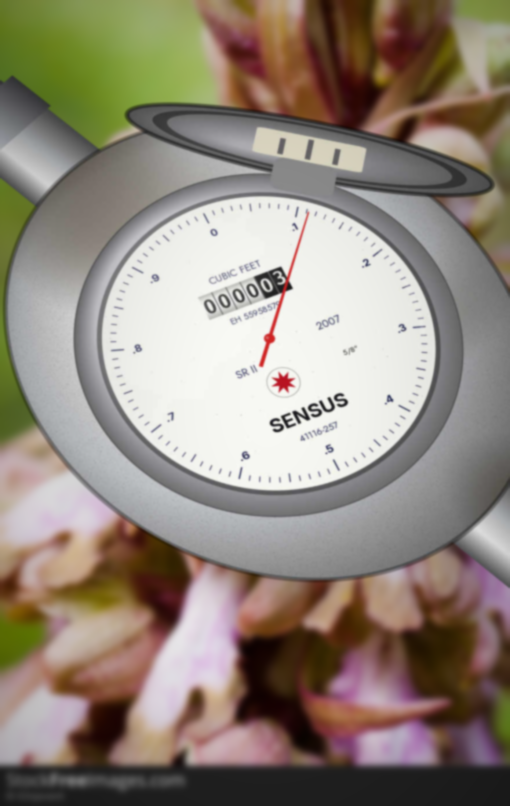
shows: 3.11 ft³
